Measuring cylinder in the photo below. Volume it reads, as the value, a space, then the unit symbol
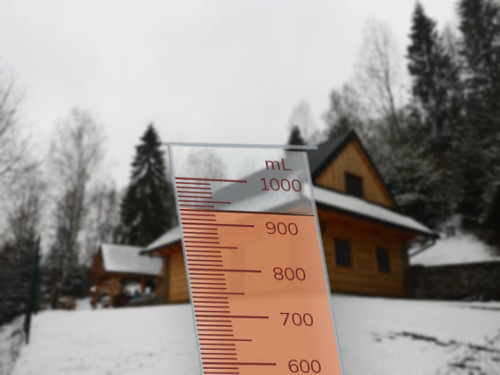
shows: 930 mL
